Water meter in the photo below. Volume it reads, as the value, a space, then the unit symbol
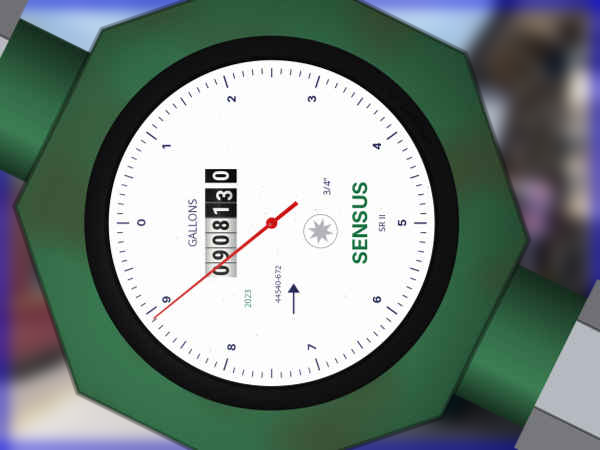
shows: 908128.9 gal
